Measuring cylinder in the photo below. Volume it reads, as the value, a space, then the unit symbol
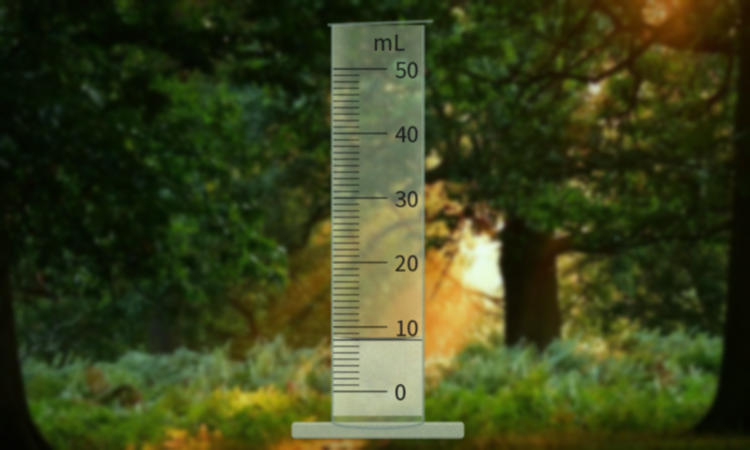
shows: 8 mL
